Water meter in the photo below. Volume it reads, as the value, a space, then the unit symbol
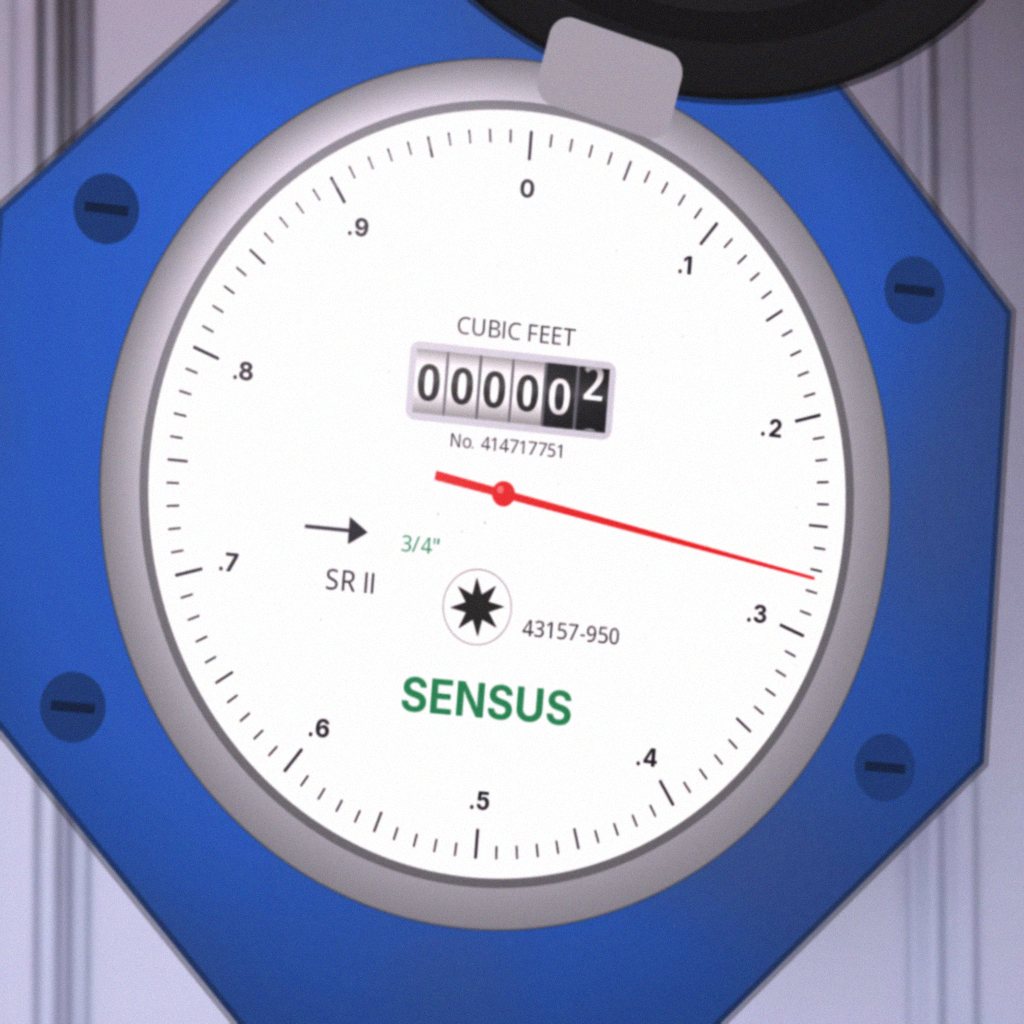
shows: 2.27 ft³
